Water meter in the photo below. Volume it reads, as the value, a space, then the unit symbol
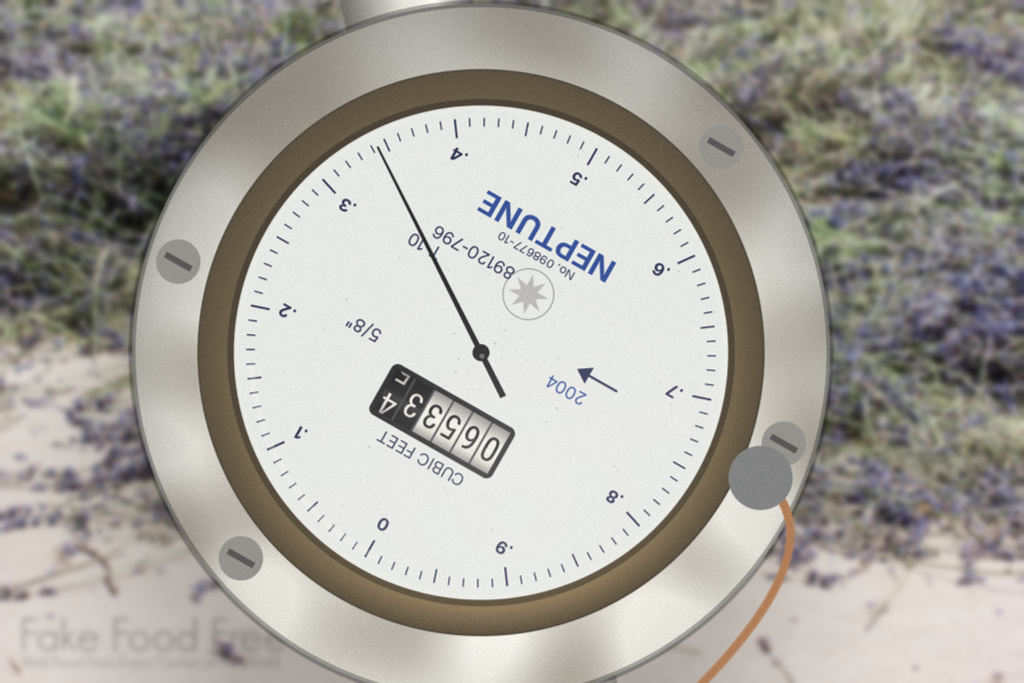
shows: 65334.34 ft³
